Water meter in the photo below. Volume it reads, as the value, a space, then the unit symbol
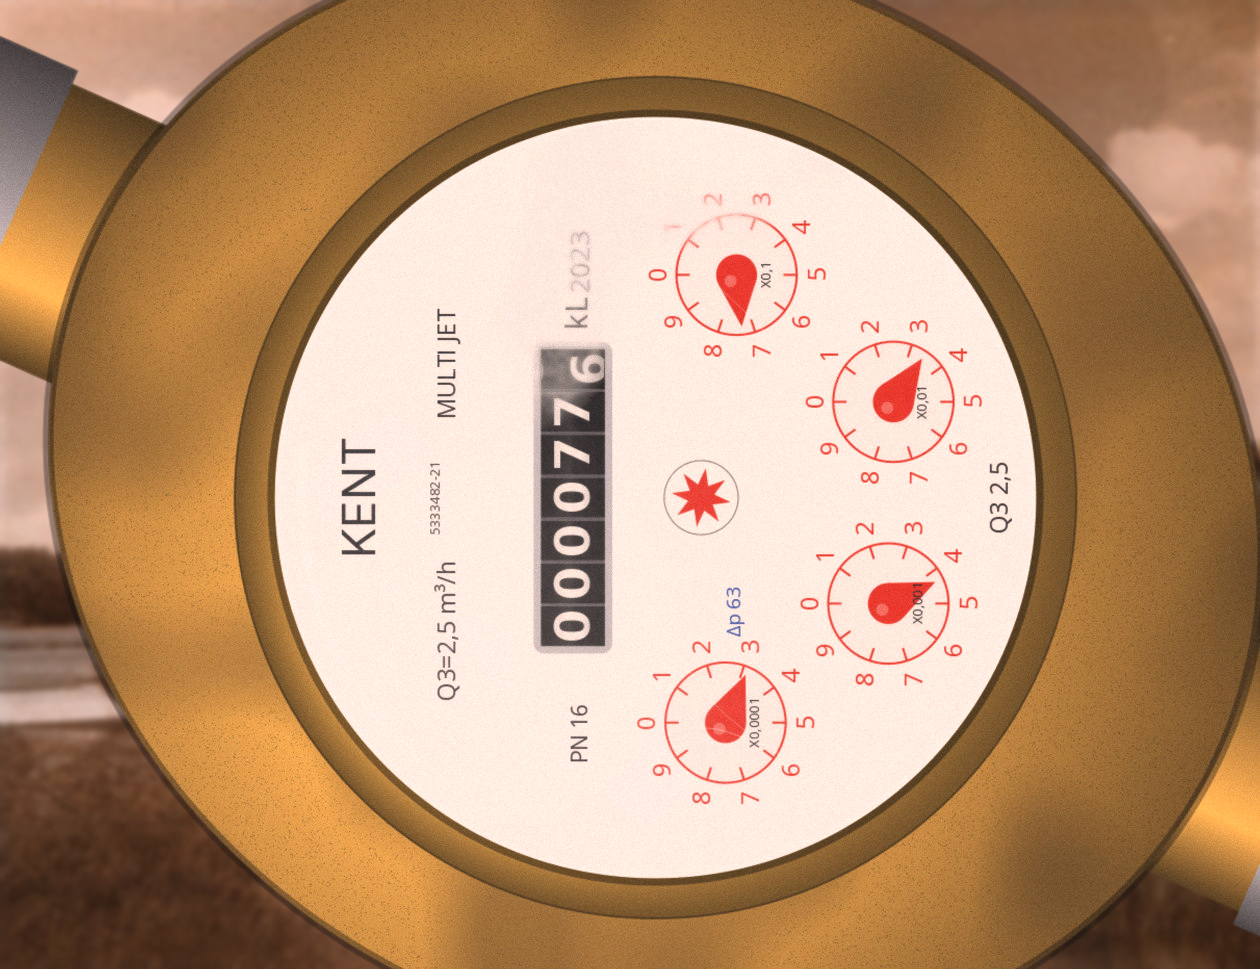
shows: 775.7343 kL
